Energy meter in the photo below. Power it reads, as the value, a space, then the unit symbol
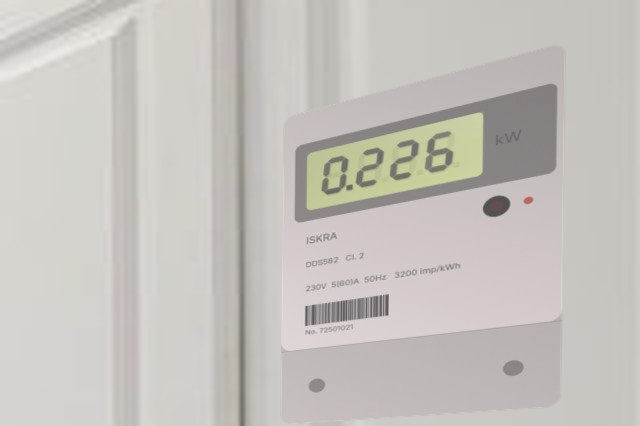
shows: 0.226 kW
